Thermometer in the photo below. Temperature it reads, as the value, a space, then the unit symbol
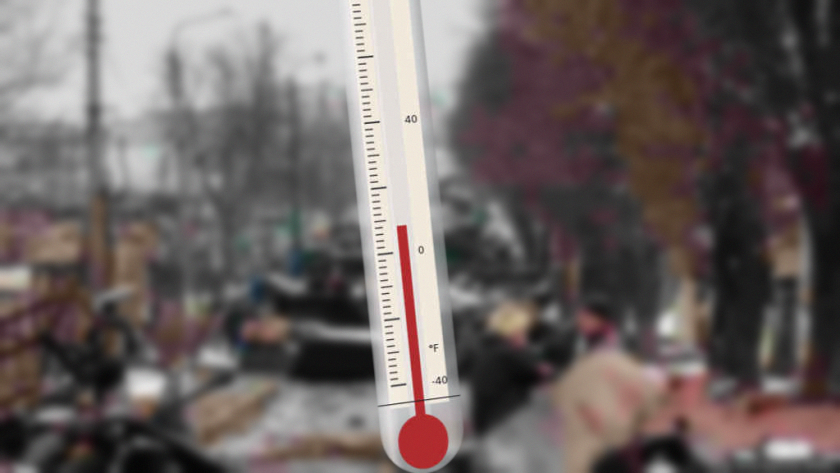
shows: 8 °F
